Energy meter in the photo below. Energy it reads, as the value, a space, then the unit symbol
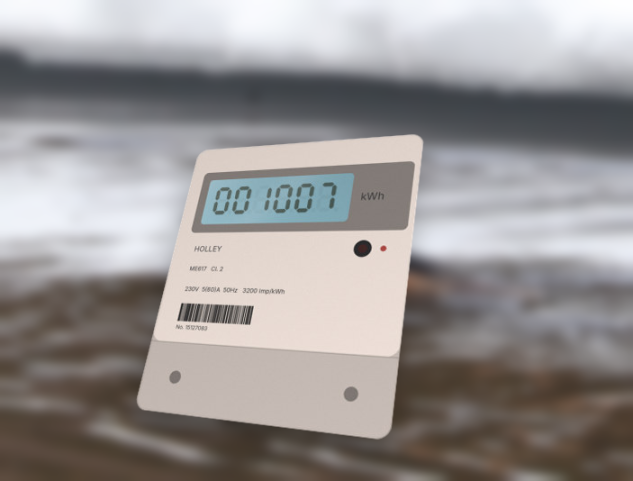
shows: 1007 kWh
